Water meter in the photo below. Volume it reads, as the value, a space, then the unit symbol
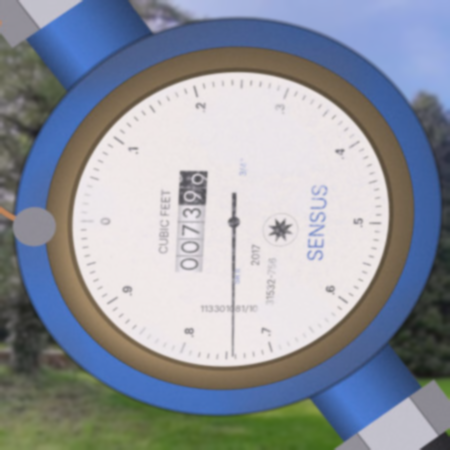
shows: 7398.74 ft³
